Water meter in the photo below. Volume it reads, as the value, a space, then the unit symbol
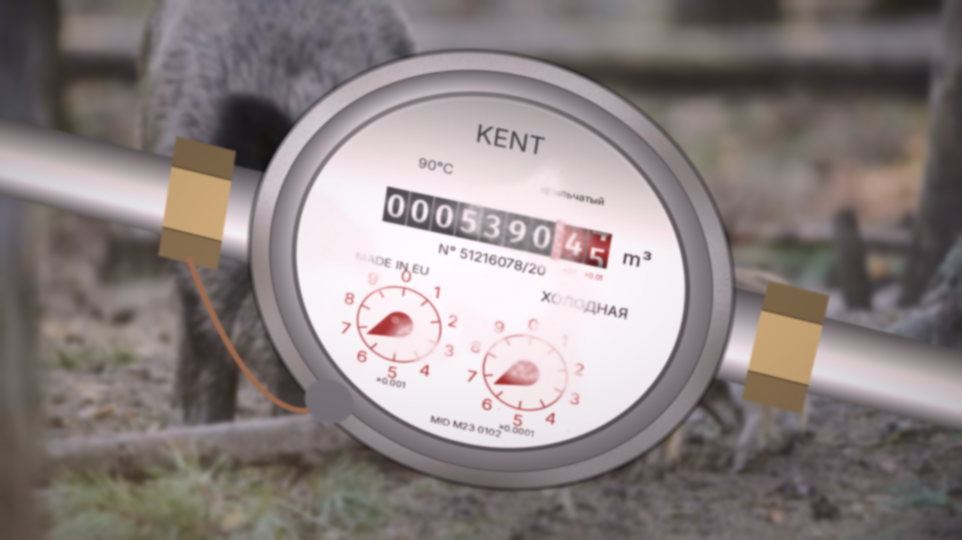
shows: 5390.4466 m³
